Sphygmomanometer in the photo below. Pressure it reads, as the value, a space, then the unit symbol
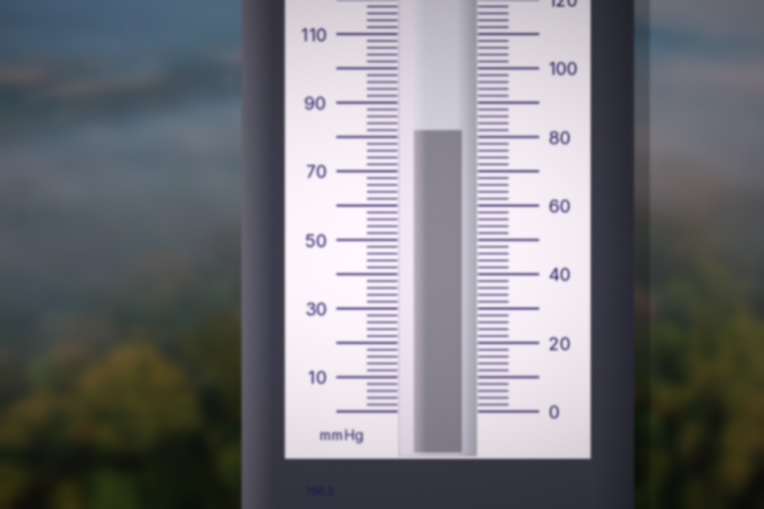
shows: 82 mmHg
